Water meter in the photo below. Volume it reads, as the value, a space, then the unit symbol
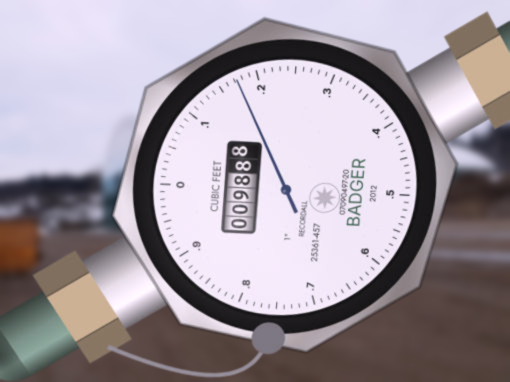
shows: 9888.17 ft³
